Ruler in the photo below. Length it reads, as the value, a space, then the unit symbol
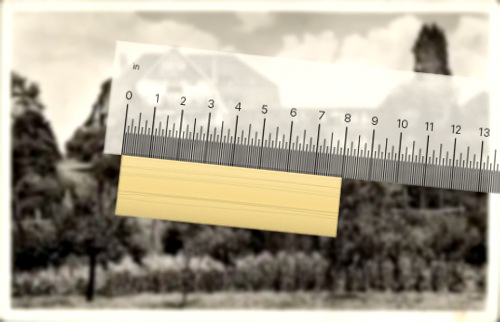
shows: 8 in
